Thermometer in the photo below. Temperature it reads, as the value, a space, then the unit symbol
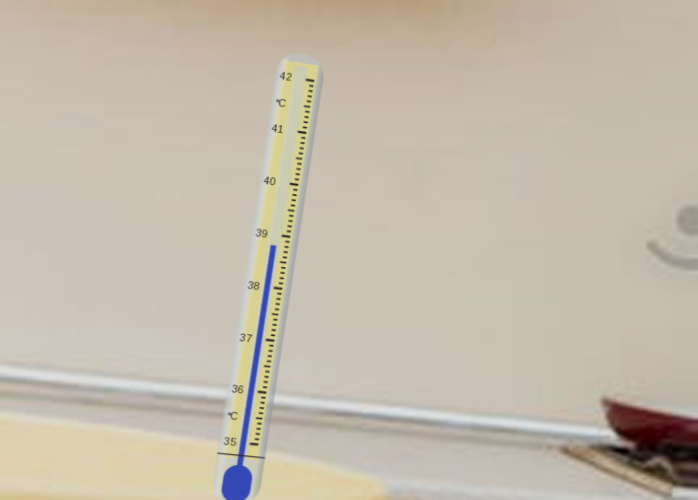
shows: 38.8 °C
